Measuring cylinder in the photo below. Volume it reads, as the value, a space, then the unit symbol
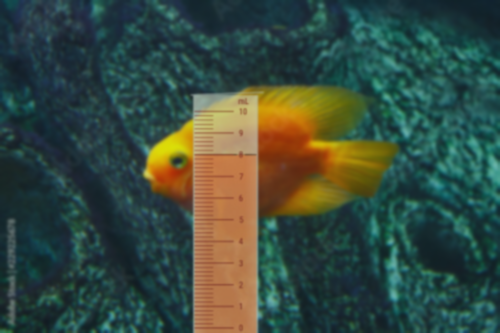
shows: 8 mL
